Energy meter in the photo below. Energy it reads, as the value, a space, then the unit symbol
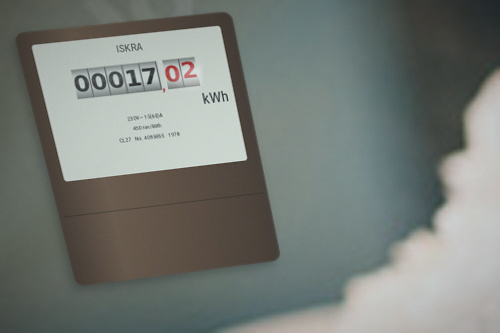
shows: 17.02 kWh
